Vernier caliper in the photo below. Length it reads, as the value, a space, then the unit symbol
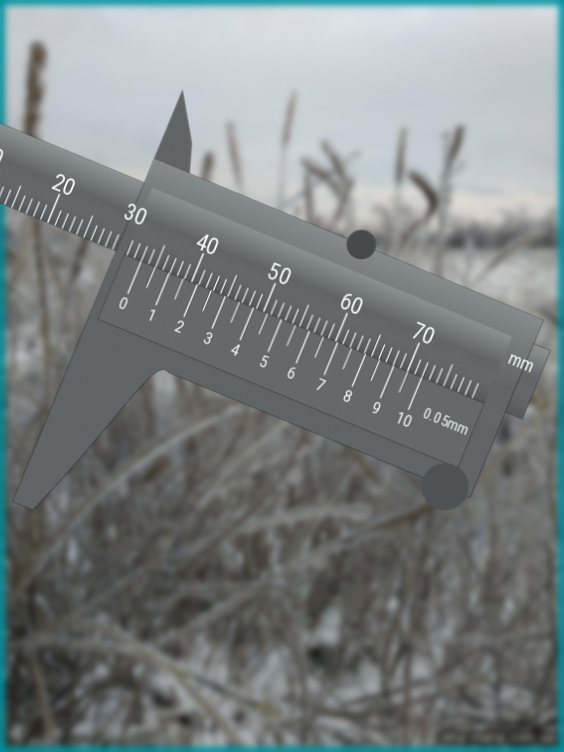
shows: 33.0 mm
